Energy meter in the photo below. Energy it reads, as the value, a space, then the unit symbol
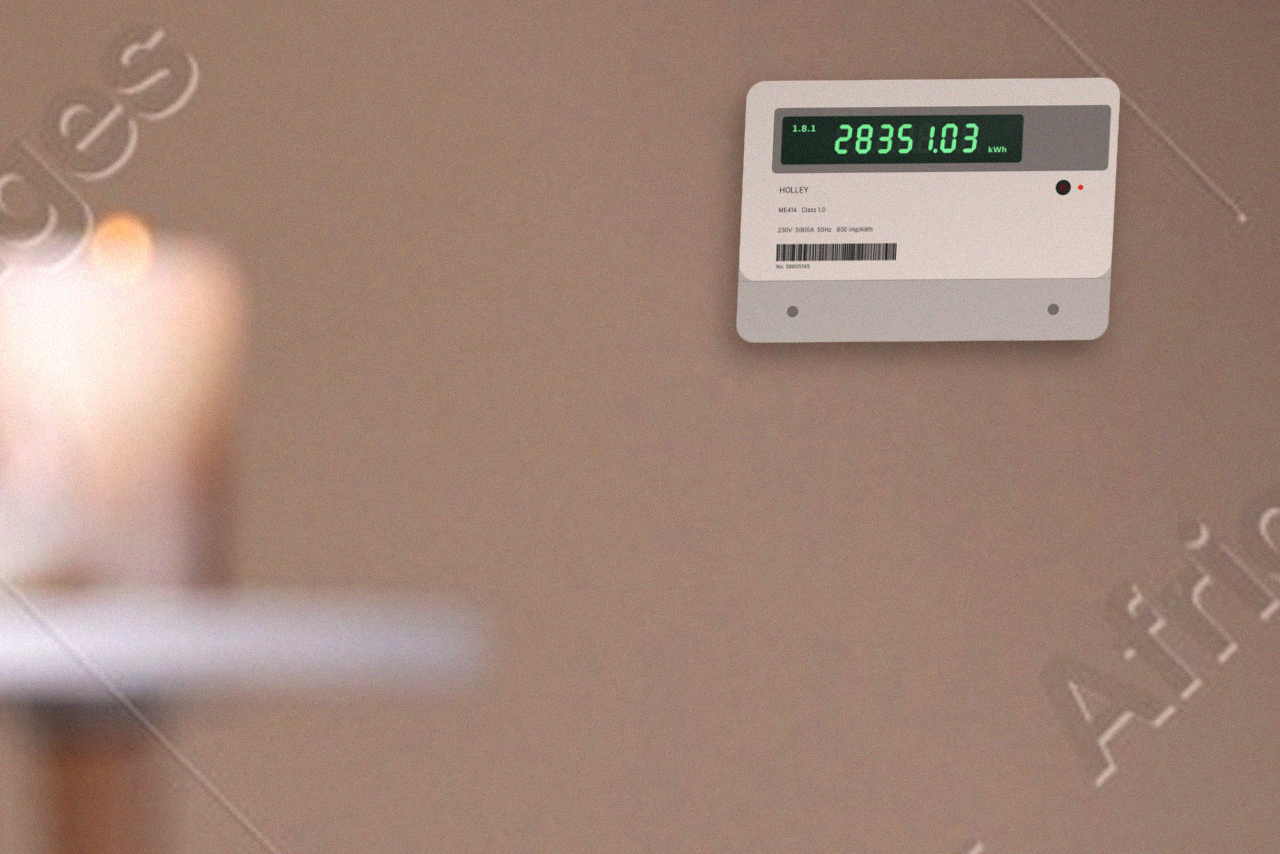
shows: 28351.03 kWh
